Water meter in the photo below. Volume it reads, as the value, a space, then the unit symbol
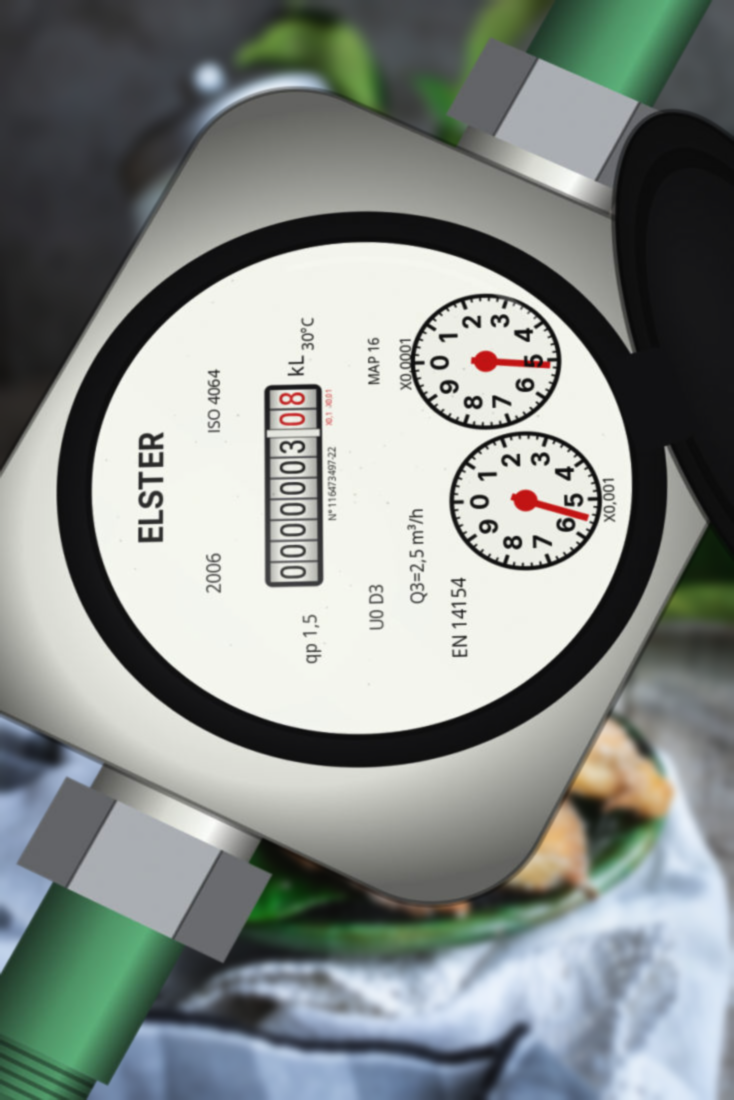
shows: 3.0855 kL
